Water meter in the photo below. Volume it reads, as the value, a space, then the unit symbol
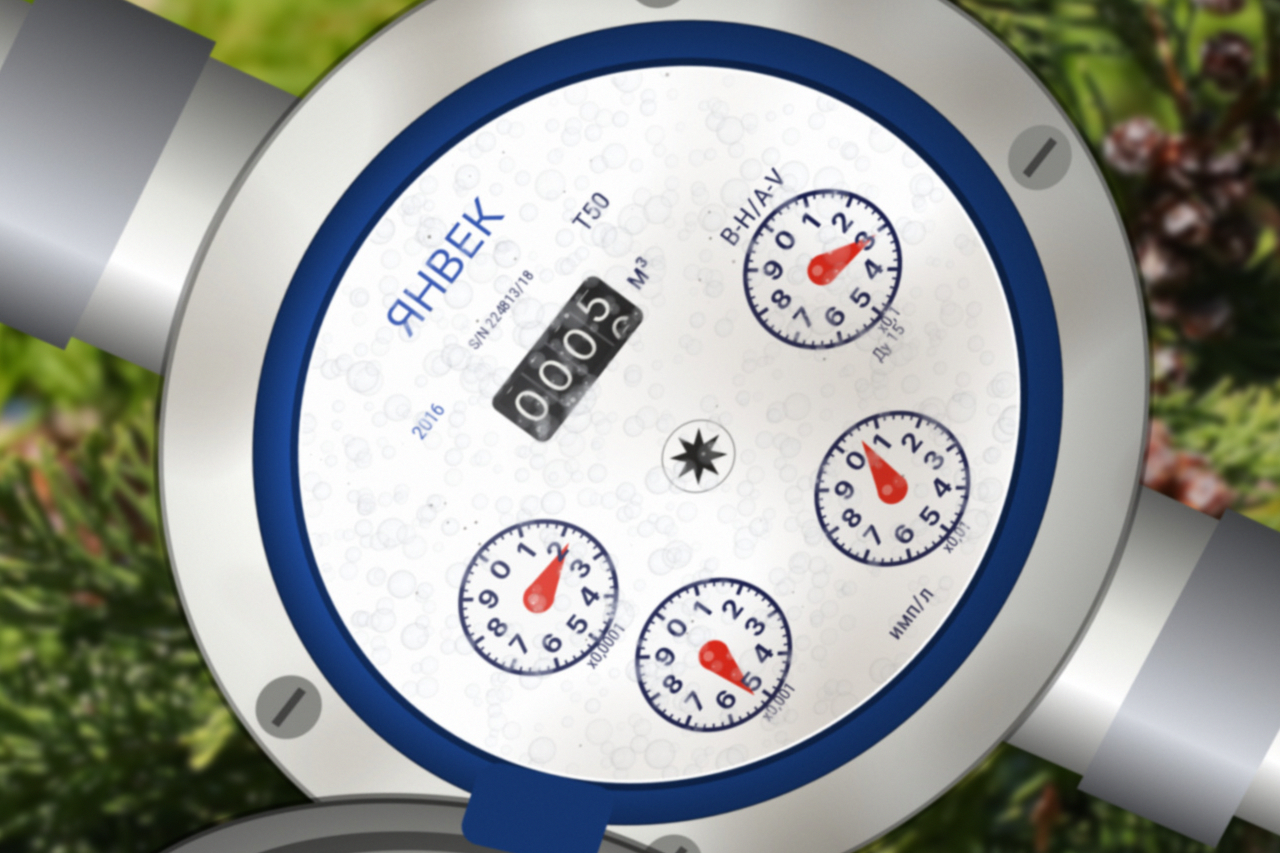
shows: 5.3052 m³
